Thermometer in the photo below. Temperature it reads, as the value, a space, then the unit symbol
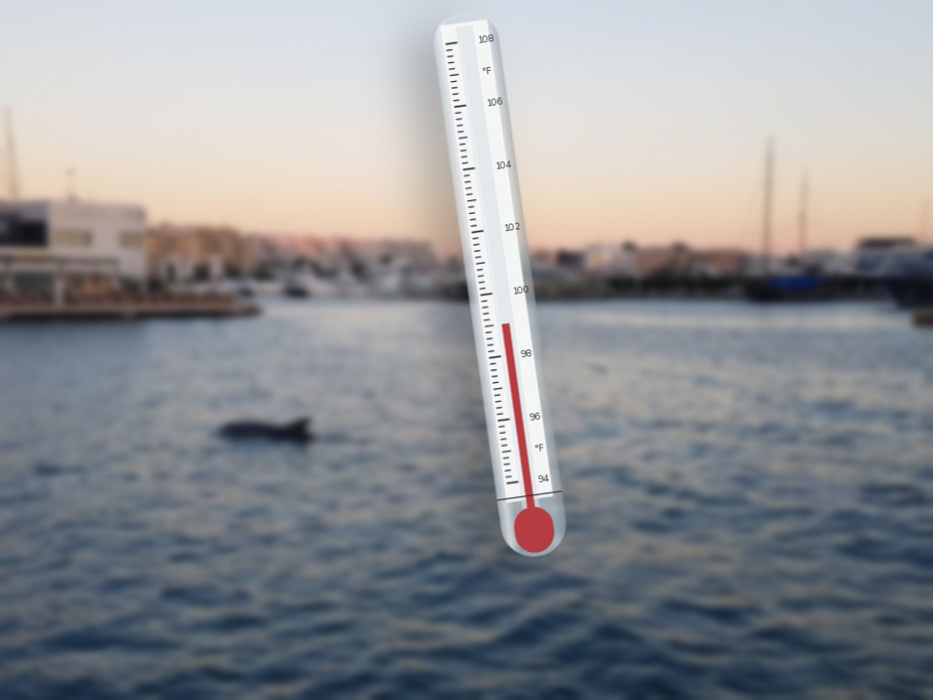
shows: 99 °F
